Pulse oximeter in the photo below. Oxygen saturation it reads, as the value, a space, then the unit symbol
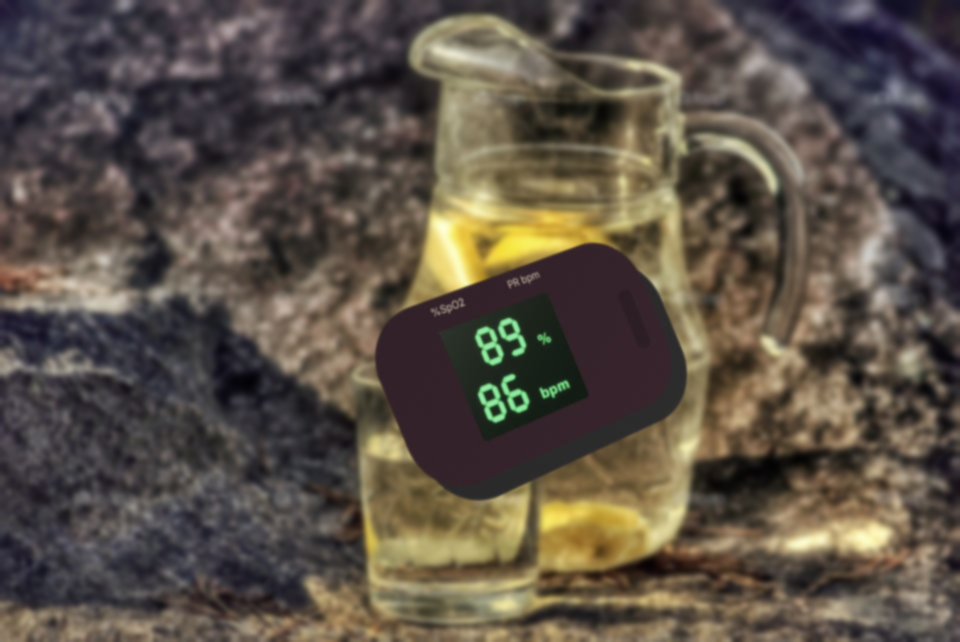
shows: 89 %
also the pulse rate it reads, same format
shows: 86 bpm
